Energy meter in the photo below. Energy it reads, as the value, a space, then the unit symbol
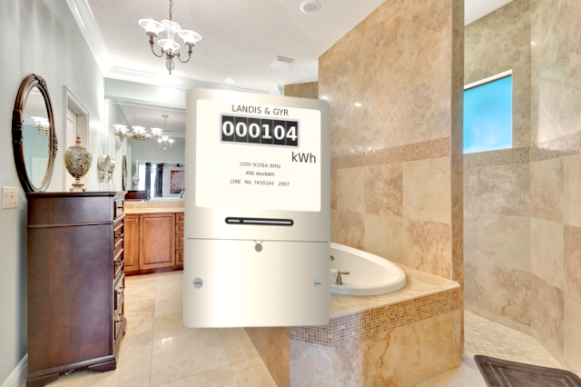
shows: 104 kWh
